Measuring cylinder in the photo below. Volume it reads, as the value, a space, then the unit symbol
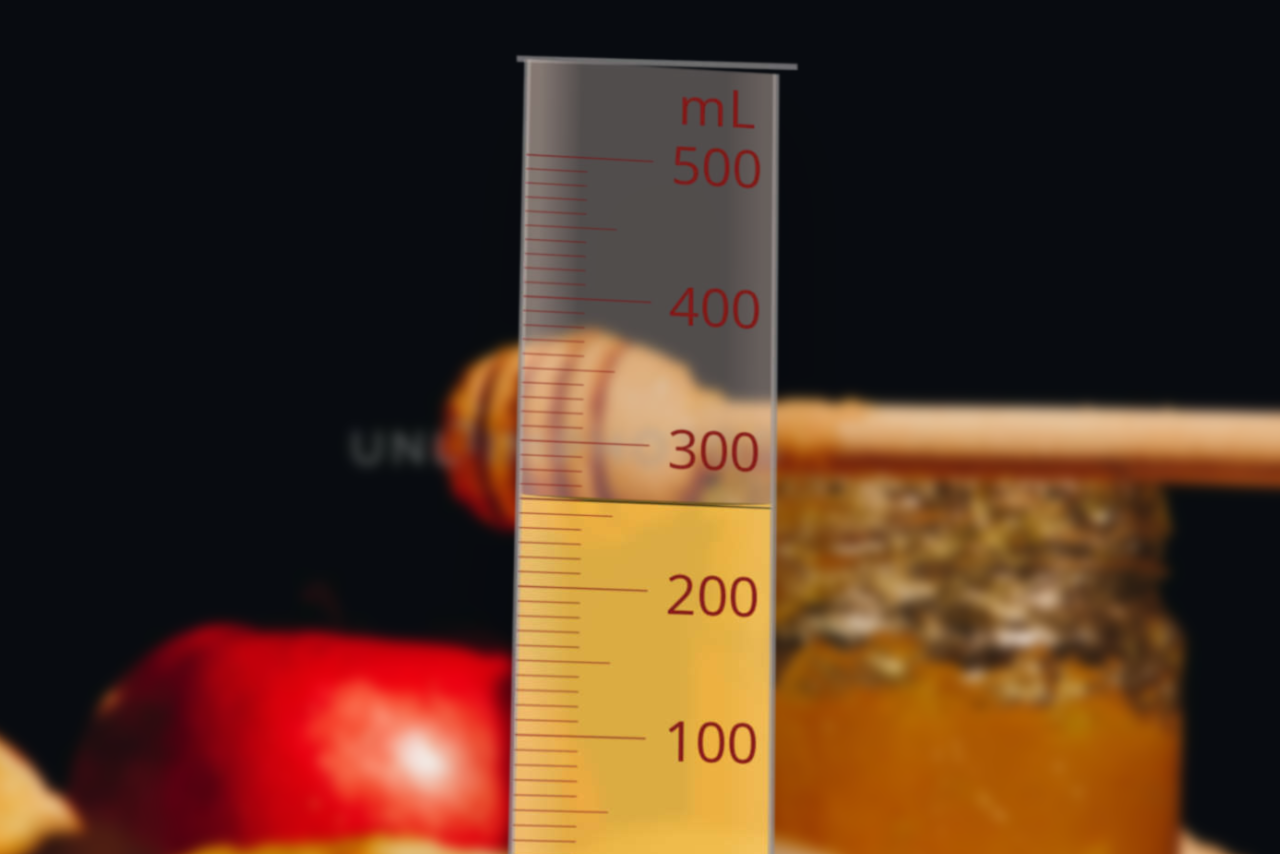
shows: 260 mL
